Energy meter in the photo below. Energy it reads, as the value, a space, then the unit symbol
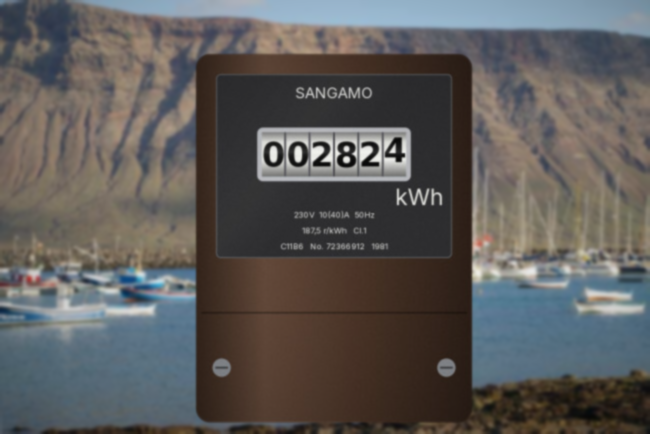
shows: 2824 kWh
